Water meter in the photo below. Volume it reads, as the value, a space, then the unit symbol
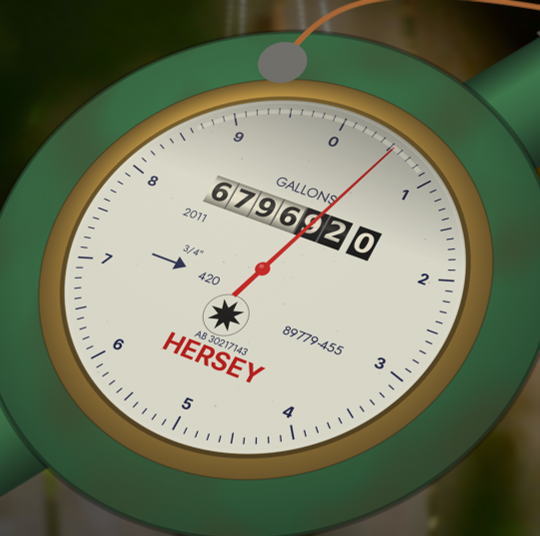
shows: 6796920.5 gal
